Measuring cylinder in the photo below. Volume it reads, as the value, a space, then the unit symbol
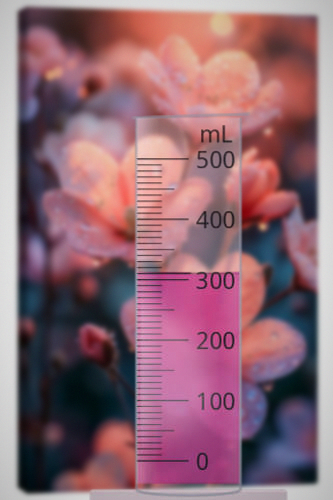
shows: 310 mL
